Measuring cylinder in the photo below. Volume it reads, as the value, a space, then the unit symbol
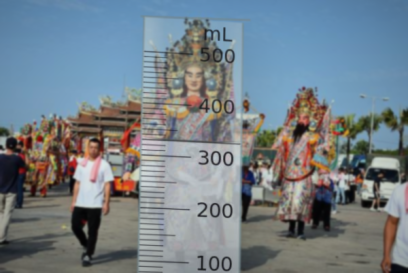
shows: 330 mL
